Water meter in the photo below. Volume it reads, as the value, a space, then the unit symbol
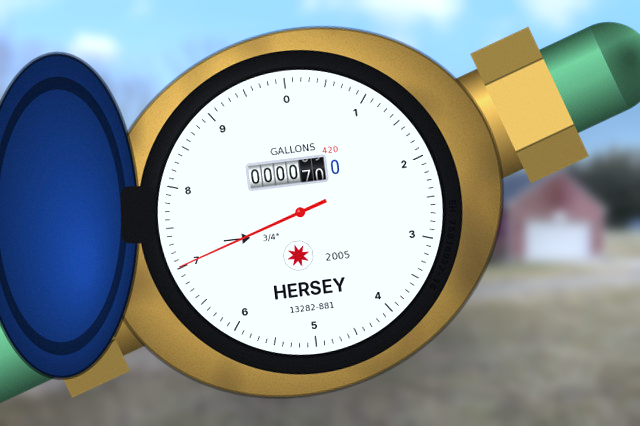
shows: 697.0 gal
